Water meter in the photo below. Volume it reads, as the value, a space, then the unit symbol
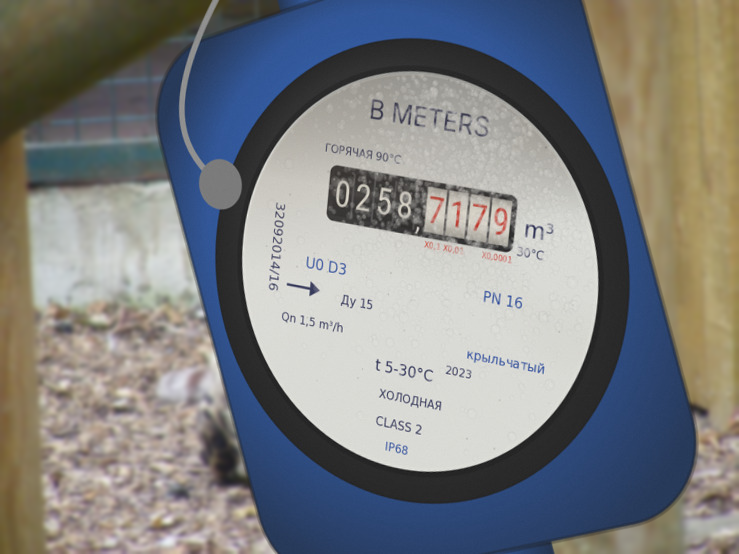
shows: 258.7179 m³
